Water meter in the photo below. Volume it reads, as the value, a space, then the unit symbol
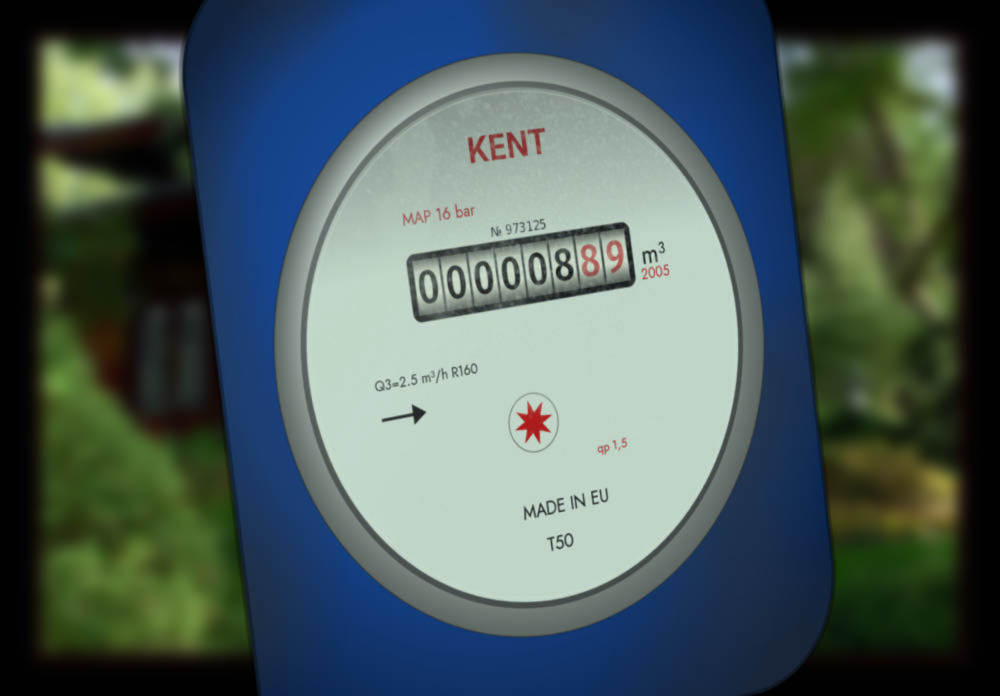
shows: 8.89 m³
